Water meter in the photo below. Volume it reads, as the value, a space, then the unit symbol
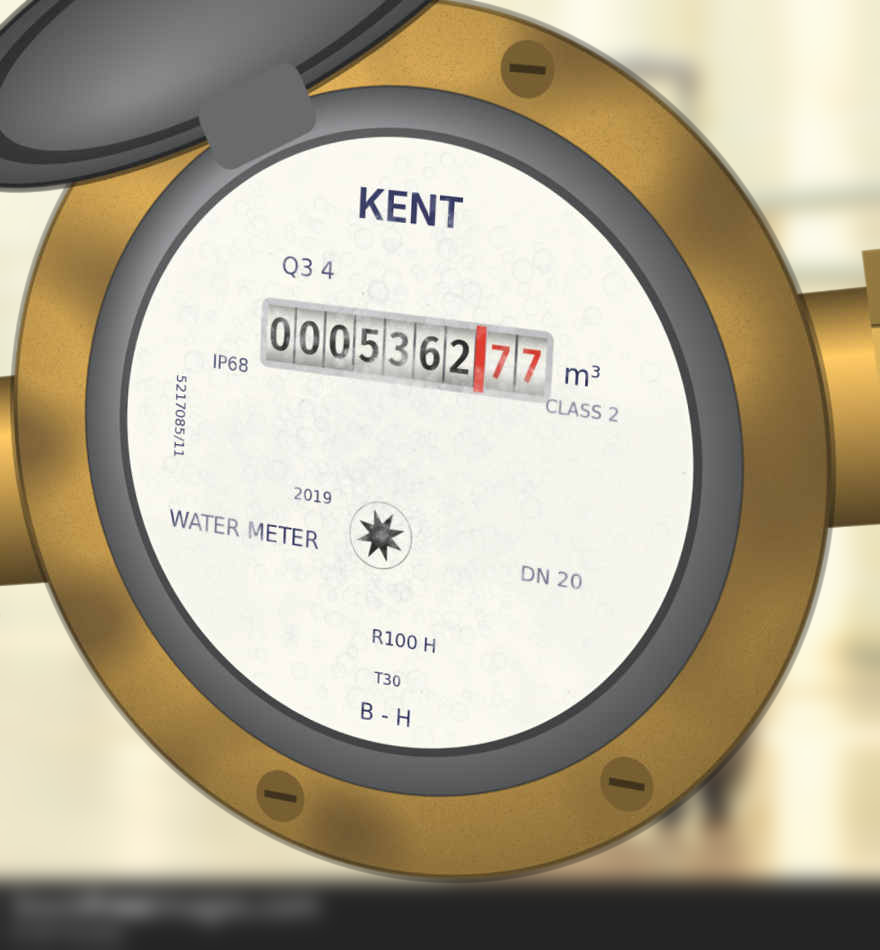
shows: 5362.77 m³
